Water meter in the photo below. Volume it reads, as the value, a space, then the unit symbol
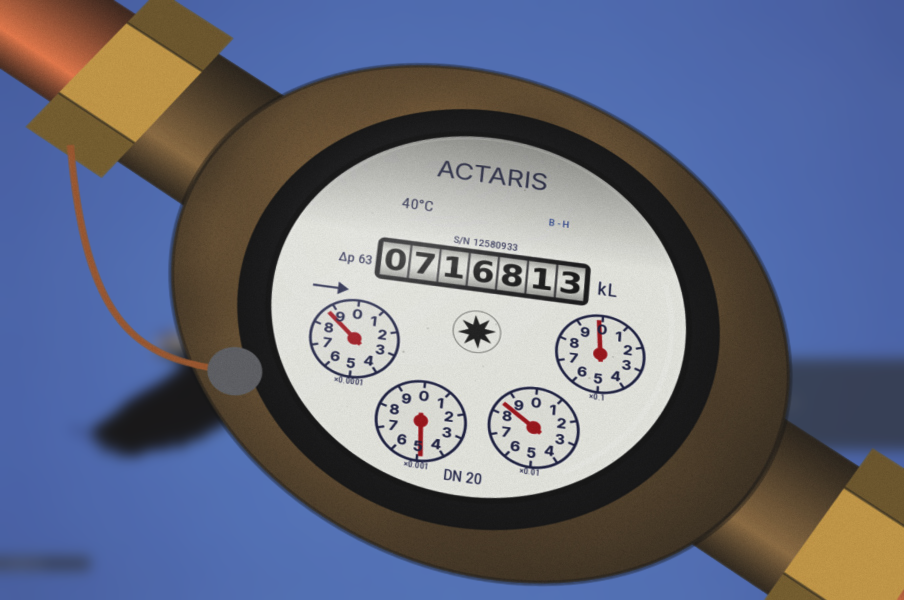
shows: 716812.9848 kL
